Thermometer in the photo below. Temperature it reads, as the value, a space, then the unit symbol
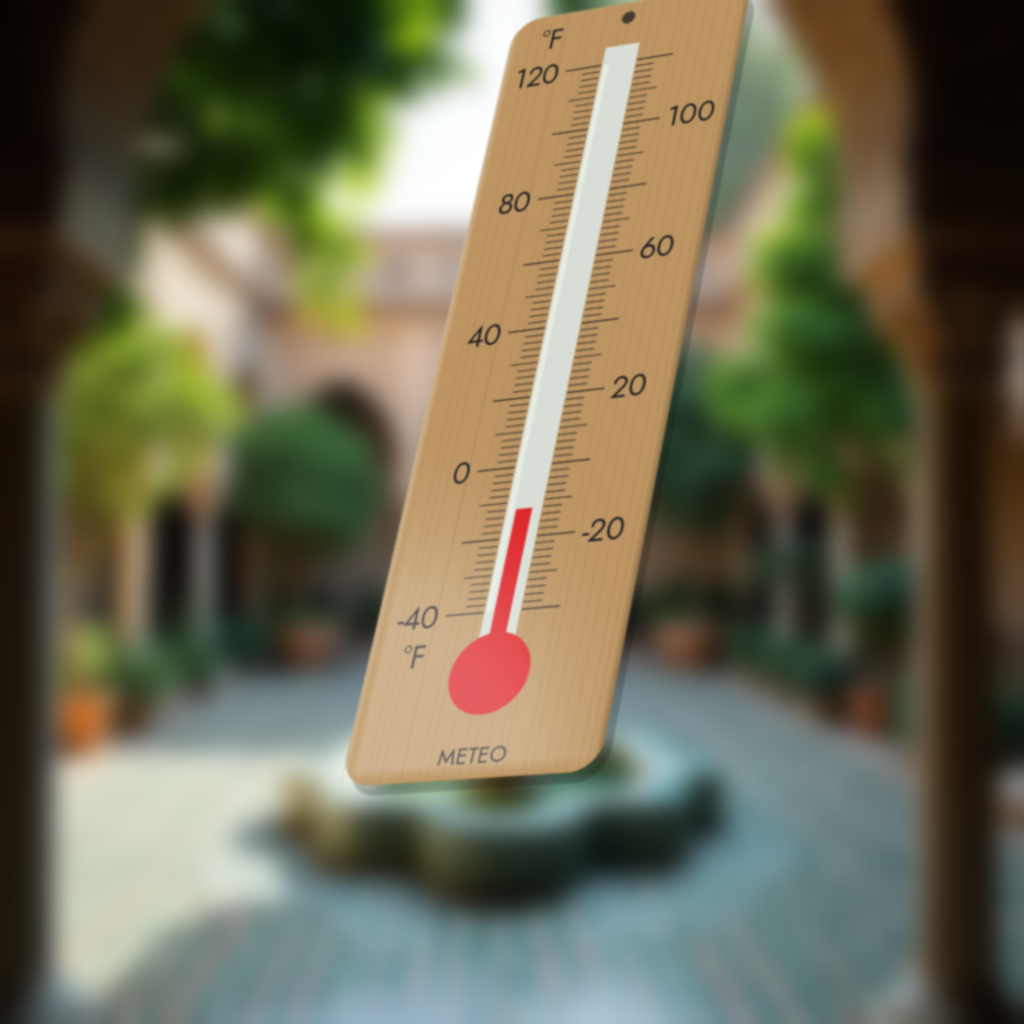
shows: -12 °F
